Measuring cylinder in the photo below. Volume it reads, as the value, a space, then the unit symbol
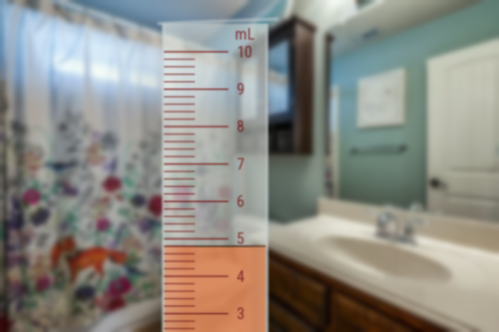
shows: 4.8 mL
